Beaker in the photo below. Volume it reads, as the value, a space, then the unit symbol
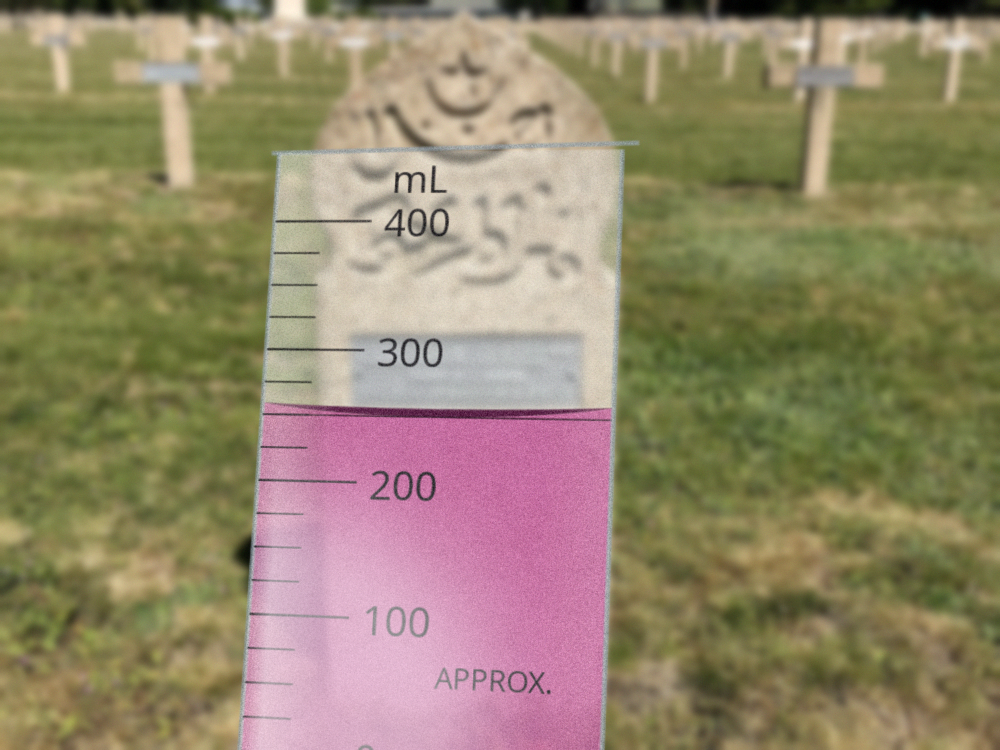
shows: 250 mL
